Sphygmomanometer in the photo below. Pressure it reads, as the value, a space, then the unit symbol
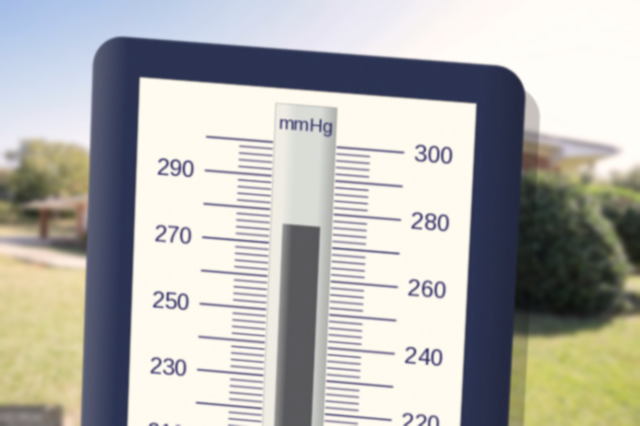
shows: 276 mmHg
